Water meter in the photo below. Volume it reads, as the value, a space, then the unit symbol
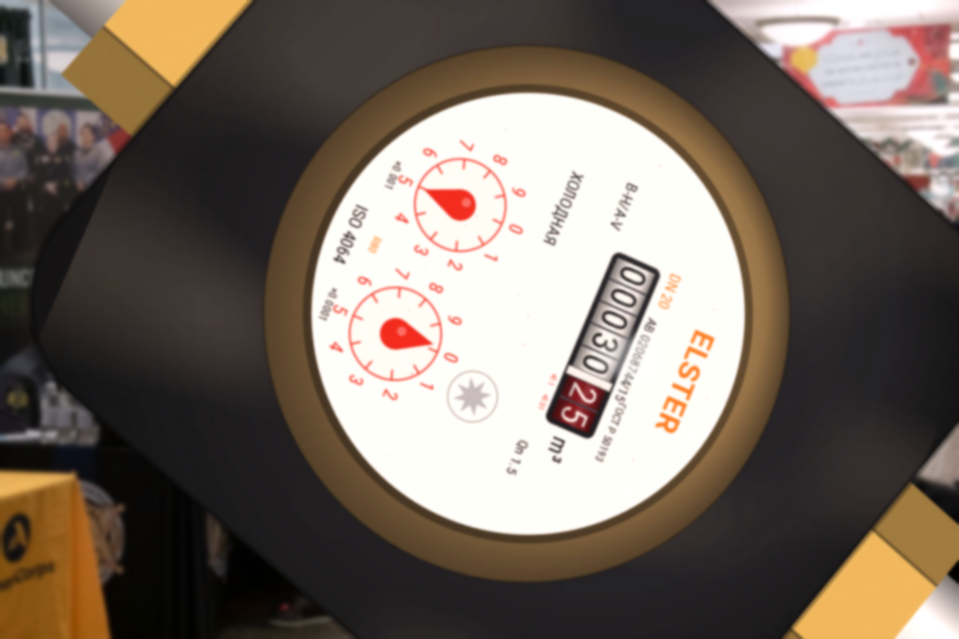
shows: 30.2549 m³
